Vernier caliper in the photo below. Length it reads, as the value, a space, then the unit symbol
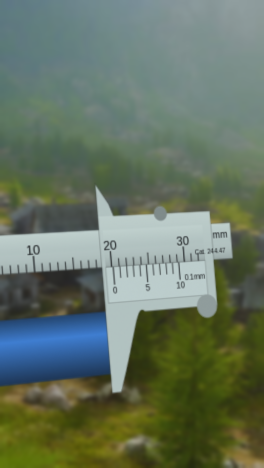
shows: 20.2 mm
